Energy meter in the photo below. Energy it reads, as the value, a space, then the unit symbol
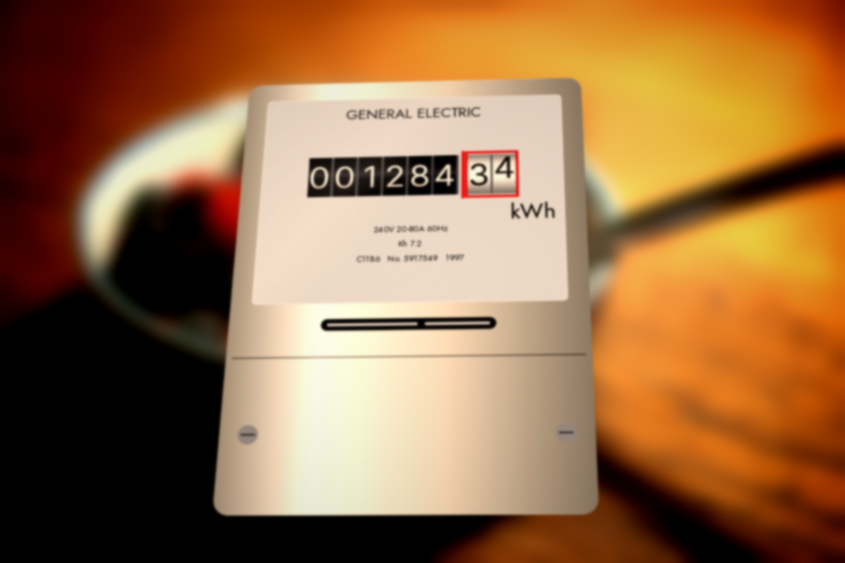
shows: 1284.34 kWh
